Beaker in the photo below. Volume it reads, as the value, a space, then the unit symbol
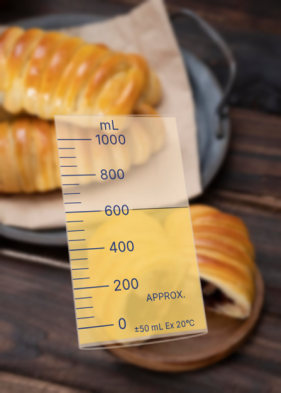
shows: 600 mL
